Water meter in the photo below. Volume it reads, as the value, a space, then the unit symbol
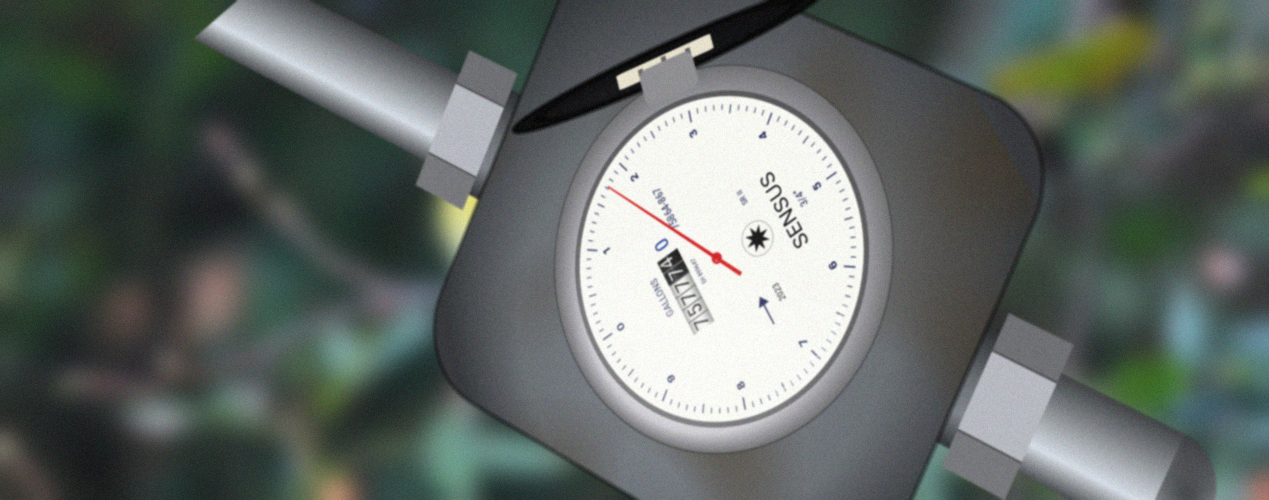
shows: 7577741.7 gal
